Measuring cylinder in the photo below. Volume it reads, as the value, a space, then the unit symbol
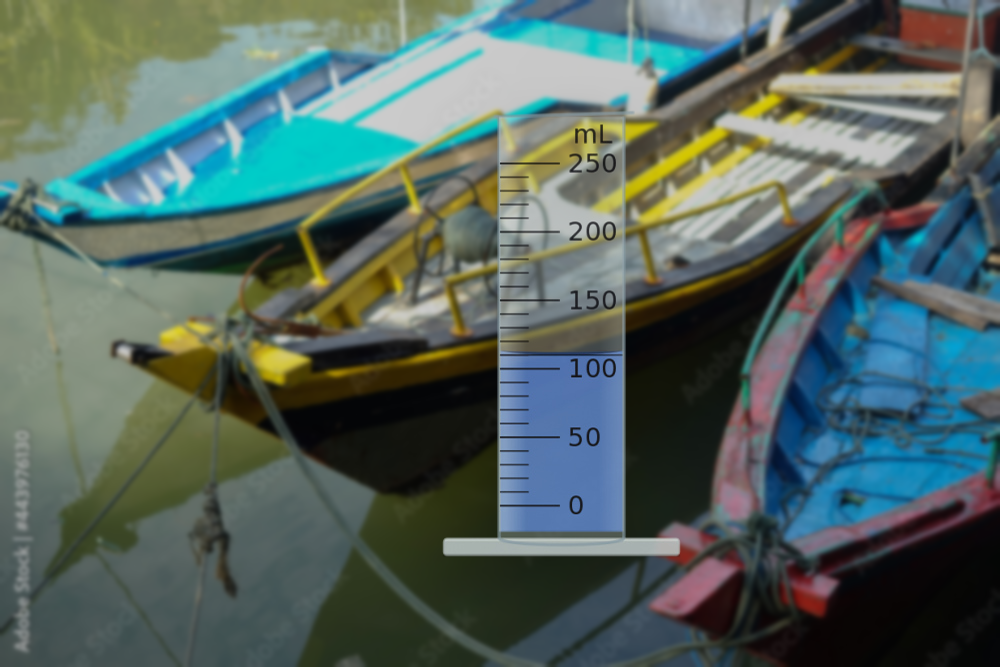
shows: 110 mL
